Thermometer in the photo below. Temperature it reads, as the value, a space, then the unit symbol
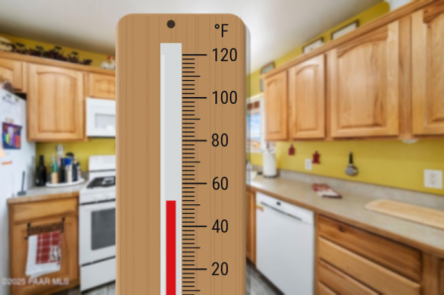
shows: 52 °F
